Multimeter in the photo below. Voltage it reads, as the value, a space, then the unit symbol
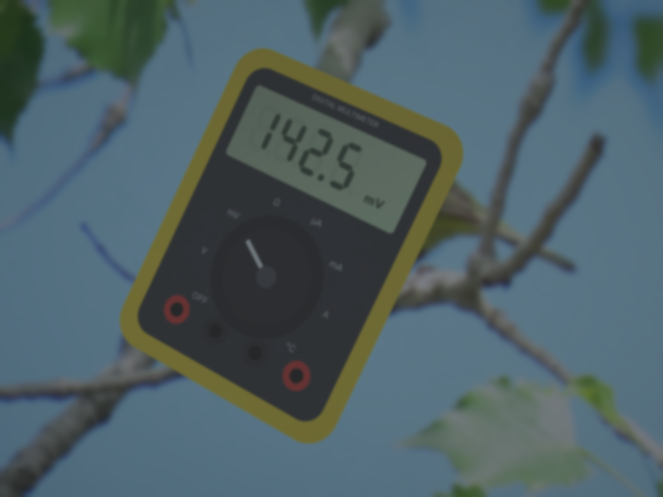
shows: 142.5 mV
